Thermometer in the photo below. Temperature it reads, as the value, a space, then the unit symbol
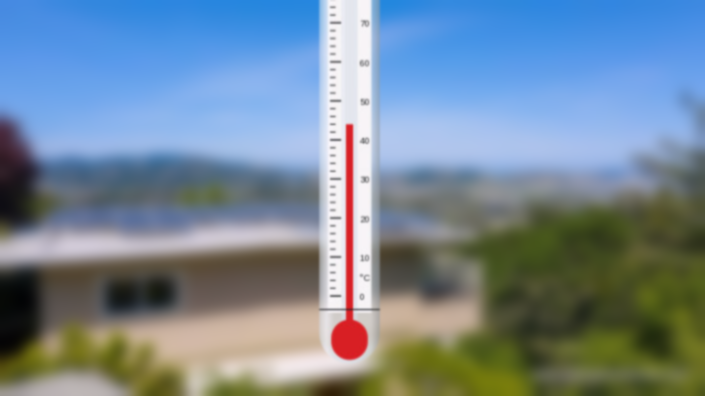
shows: 44 °C
